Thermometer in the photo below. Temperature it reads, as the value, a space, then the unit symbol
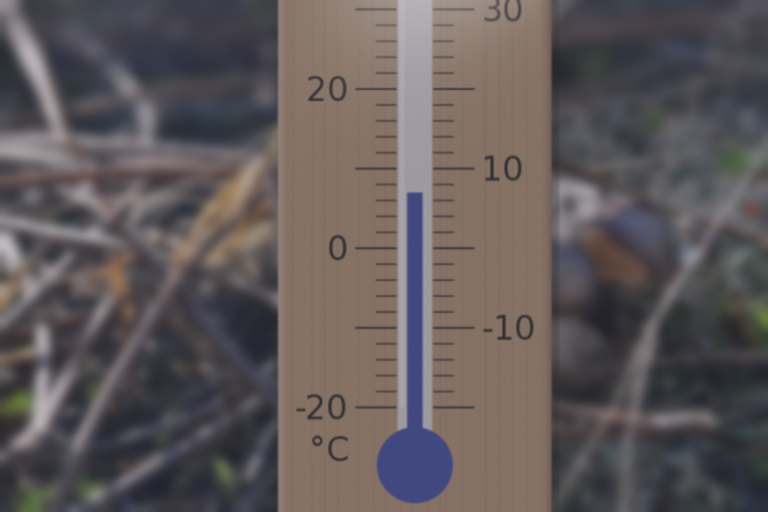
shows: 7 °C
